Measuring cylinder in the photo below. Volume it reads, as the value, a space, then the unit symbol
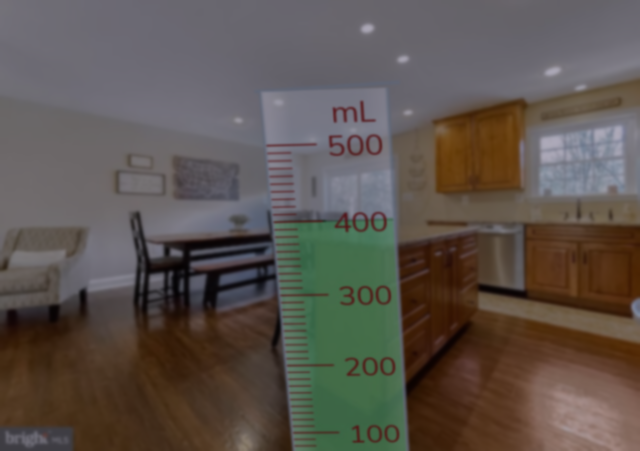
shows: 400 mL
